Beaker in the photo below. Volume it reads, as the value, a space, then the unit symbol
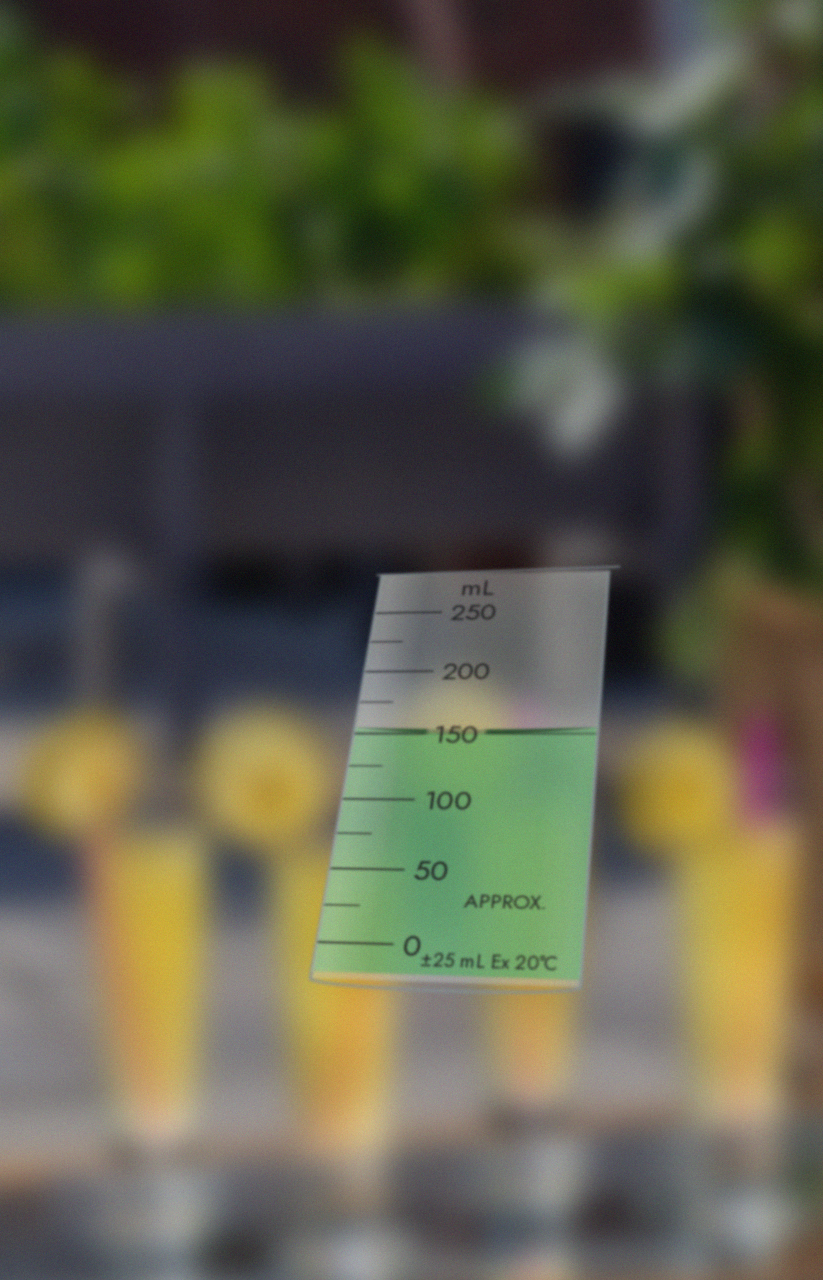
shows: 150 mL
